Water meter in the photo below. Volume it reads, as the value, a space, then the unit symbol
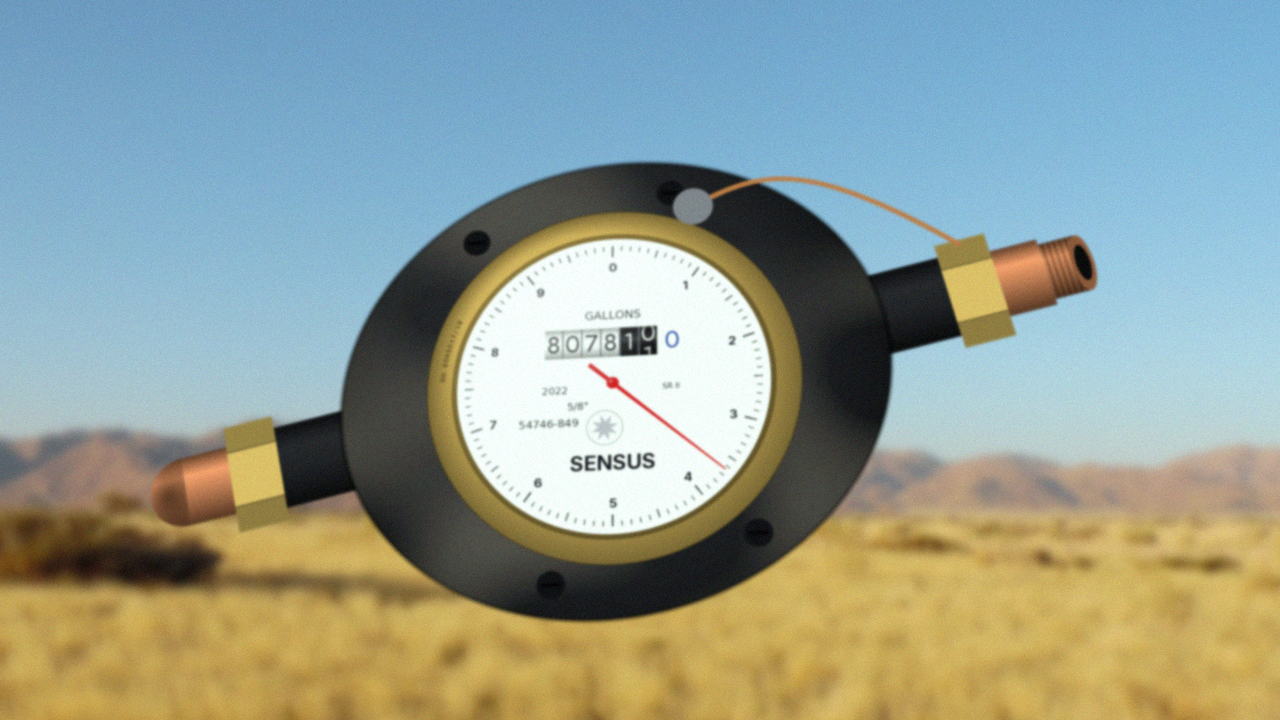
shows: 8078103.6 gal
